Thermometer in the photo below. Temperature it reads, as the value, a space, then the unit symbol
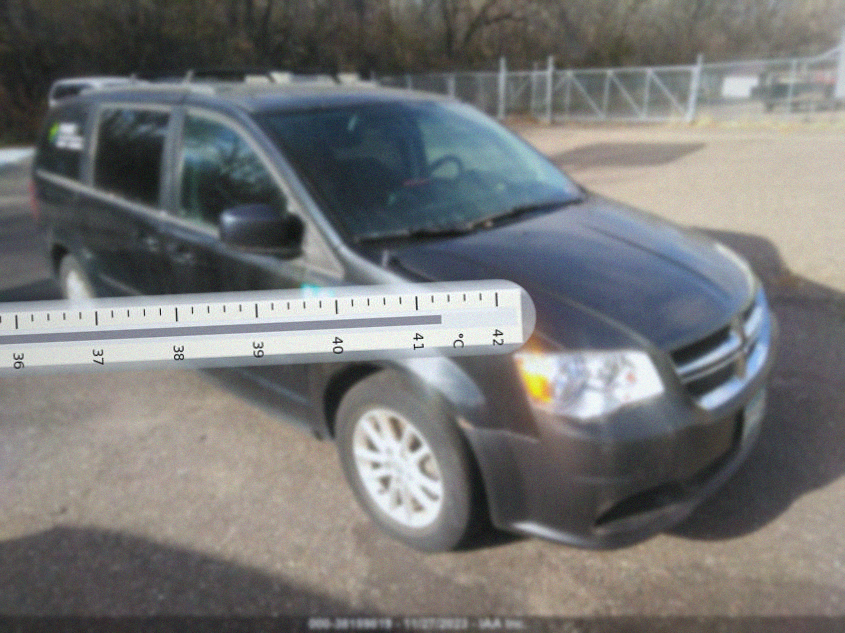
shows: 41.3 °C
